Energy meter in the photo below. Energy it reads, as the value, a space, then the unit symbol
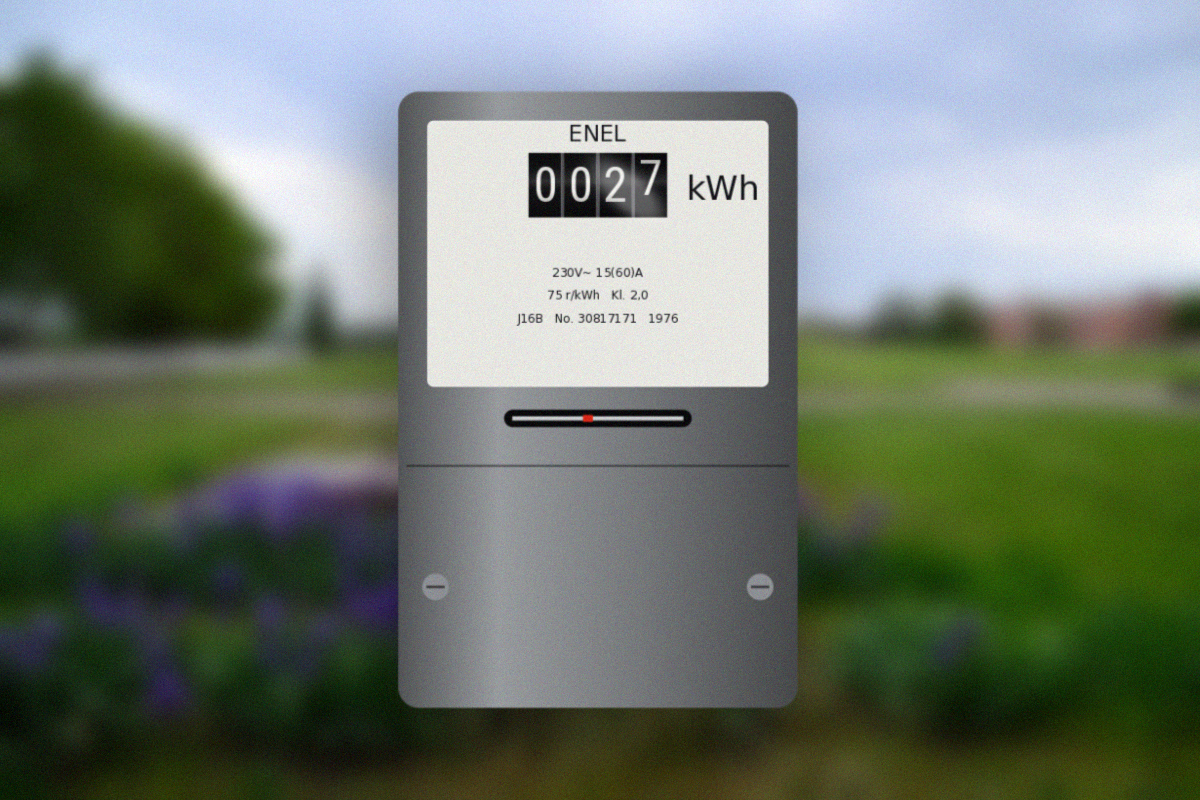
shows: 27 kWh
